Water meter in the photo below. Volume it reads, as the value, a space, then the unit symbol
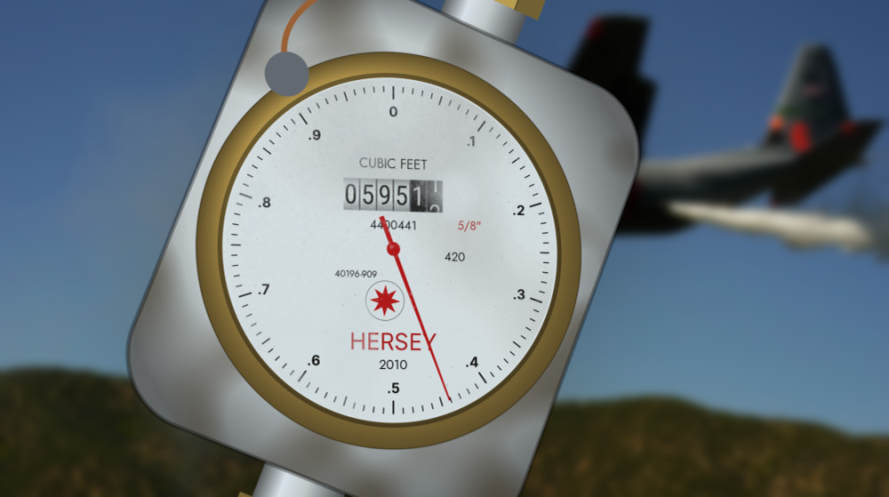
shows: 59511.44 ft³
